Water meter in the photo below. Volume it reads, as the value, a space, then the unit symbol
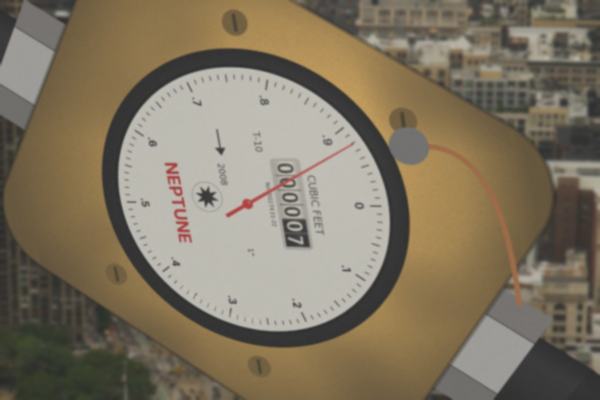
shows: 6.92 ft³
